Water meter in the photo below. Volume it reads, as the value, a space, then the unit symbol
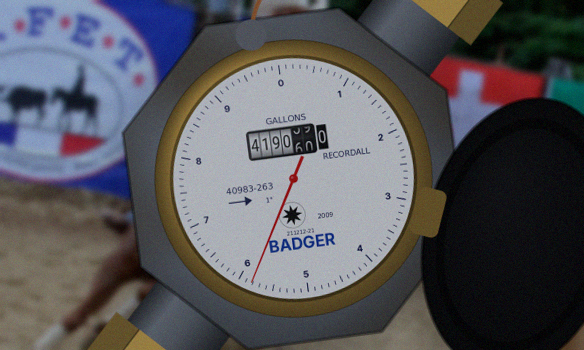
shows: 4190595.8 gal
